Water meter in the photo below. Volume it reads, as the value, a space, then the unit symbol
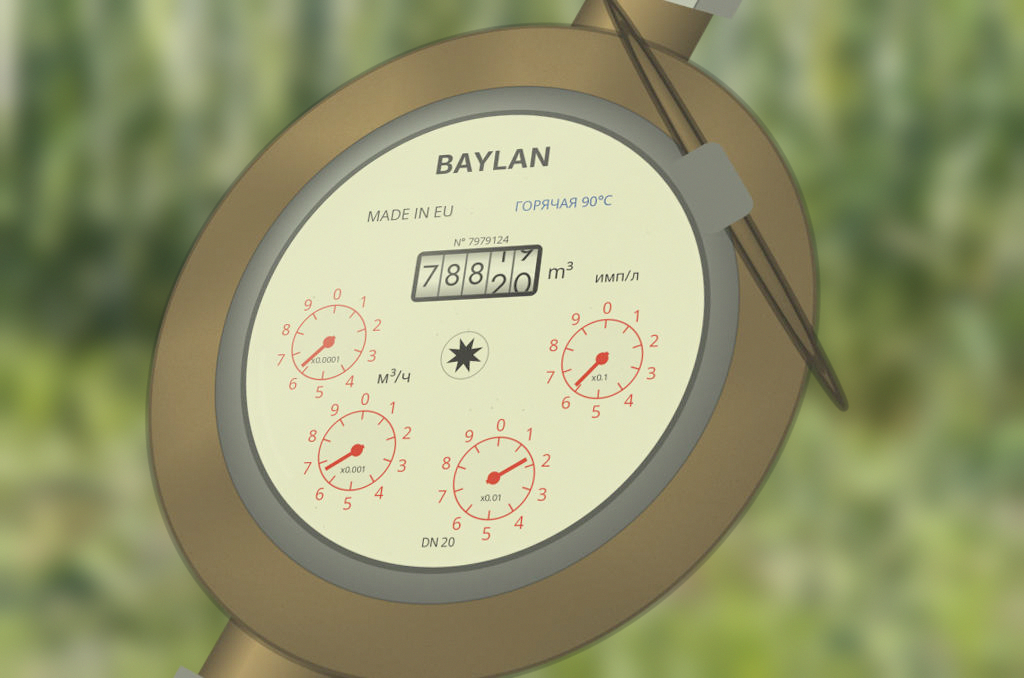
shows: 78819.6166 m³
